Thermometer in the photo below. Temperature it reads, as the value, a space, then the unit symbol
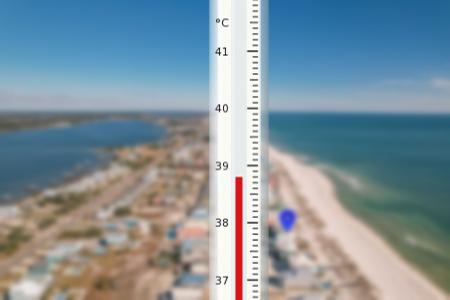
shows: 38.8 °C
